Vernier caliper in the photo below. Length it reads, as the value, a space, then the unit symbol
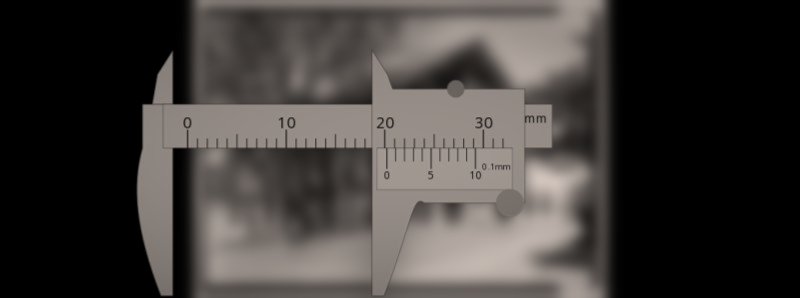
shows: 20.2 mm
